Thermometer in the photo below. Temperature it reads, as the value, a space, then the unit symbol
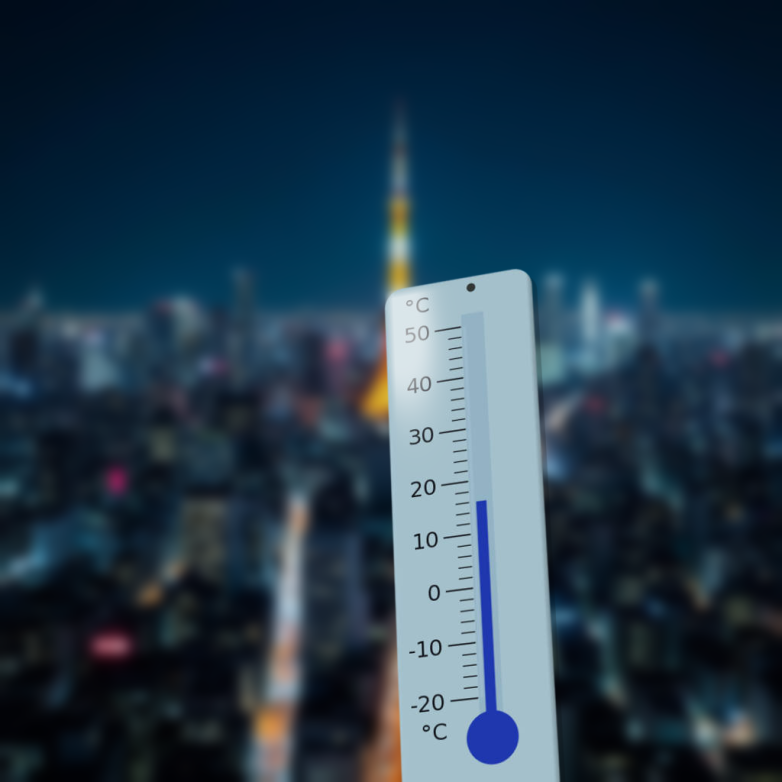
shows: 16 °C
